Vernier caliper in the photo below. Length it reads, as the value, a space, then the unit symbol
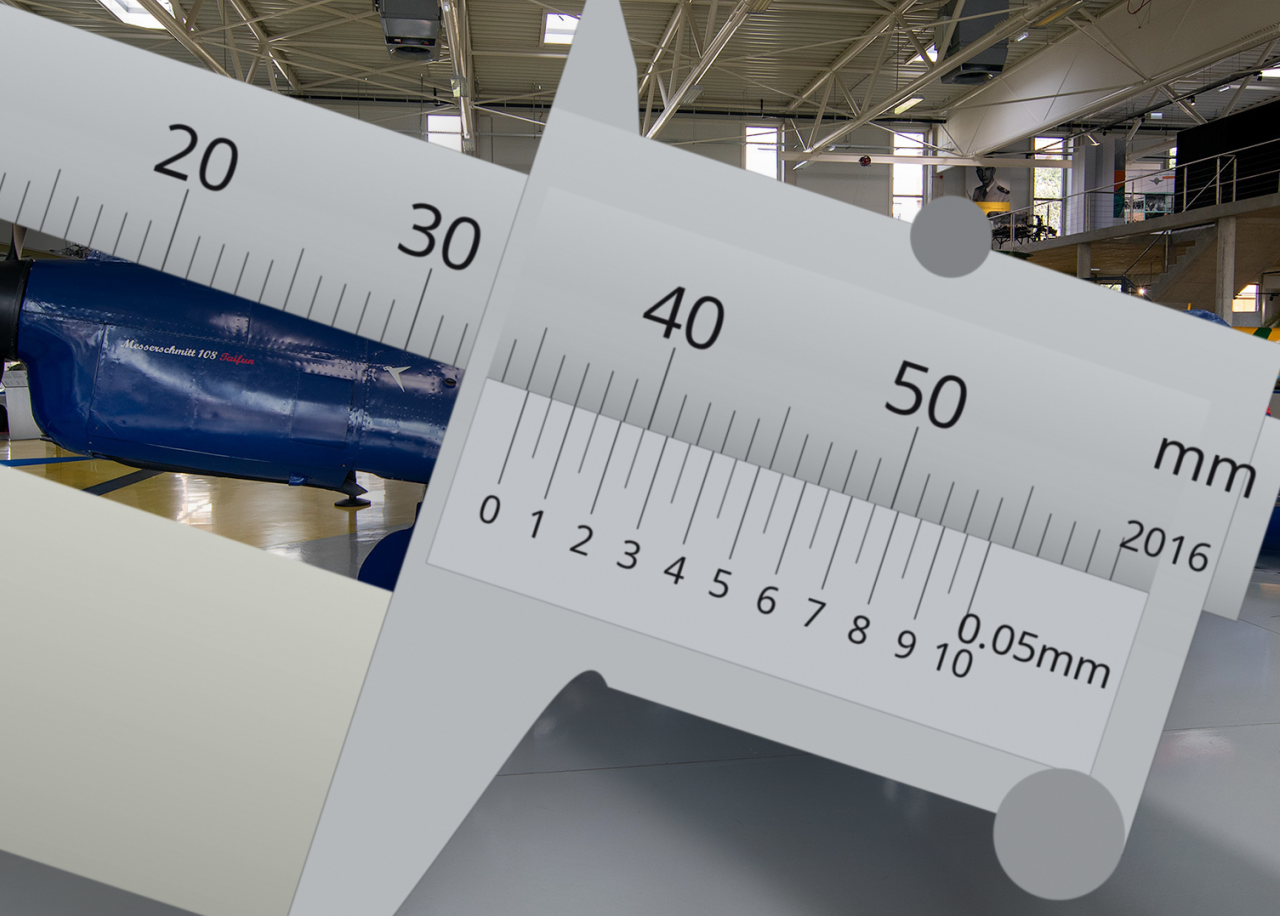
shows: 35.1 mm
